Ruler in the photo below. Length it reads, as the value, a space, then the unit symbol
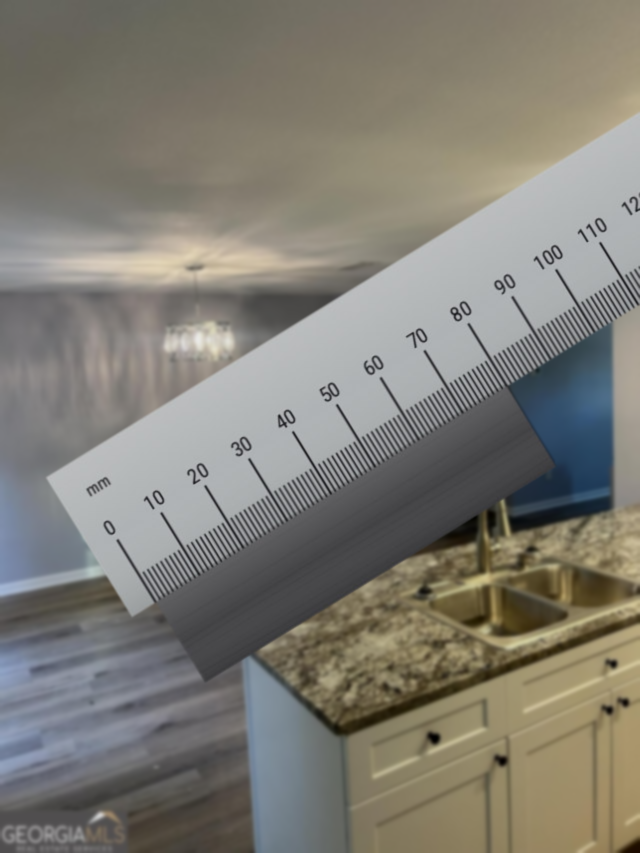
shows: 80 mm
